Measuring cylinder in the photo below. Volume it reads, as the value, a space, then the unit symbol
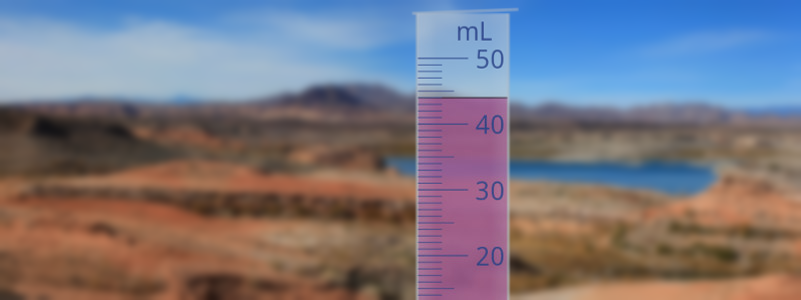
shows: 44 mL
